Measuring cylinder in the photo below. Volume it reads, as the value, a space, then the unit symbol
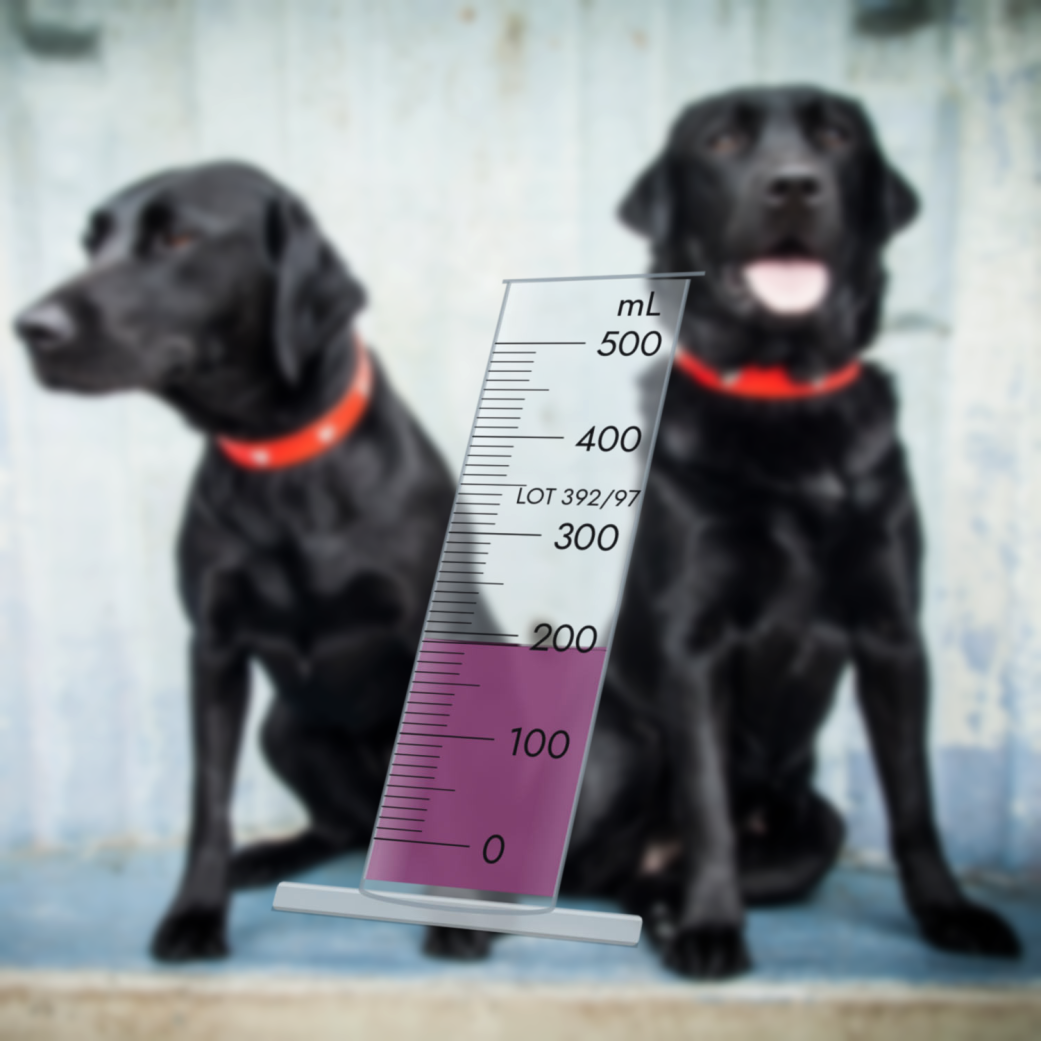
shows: 190 mL
